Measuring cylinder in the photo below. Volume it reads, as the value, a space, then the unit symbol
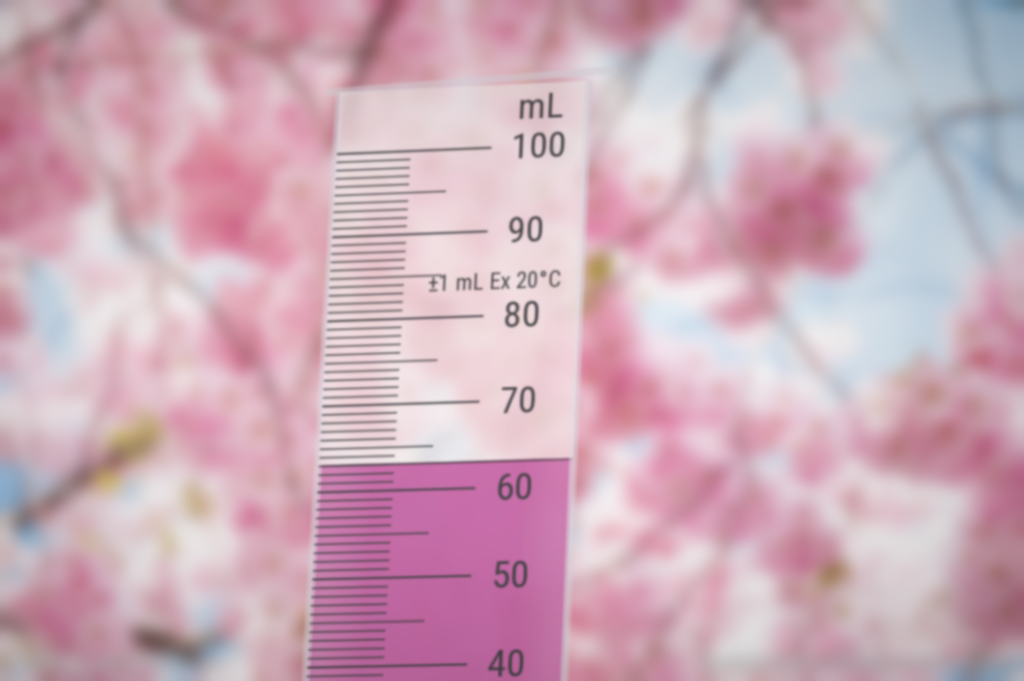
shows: 63 mL
